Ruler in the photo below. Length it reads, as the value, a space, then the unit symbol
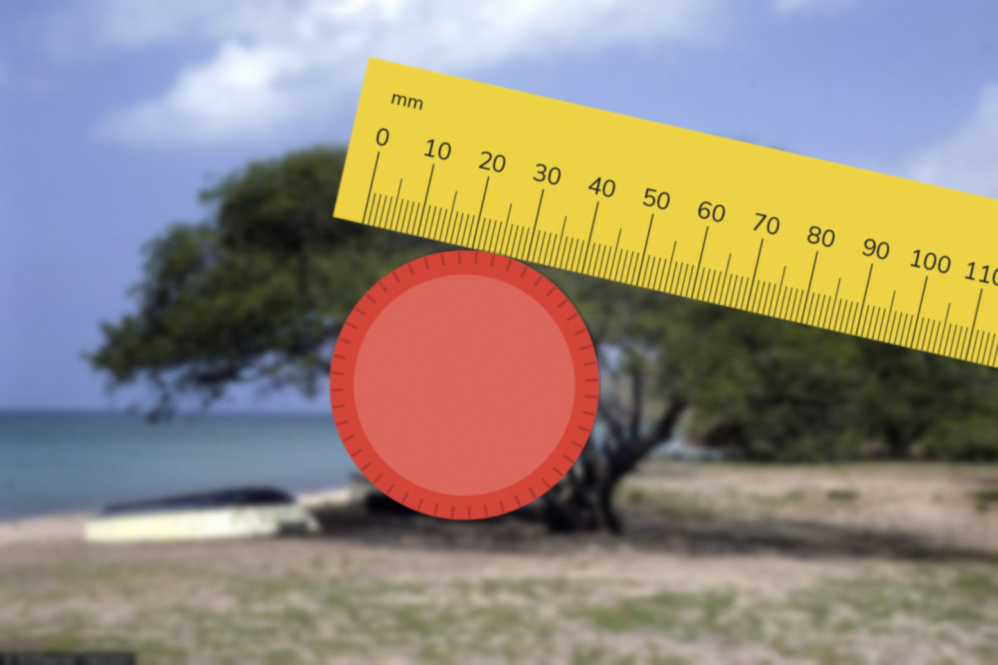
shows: 48 mm
